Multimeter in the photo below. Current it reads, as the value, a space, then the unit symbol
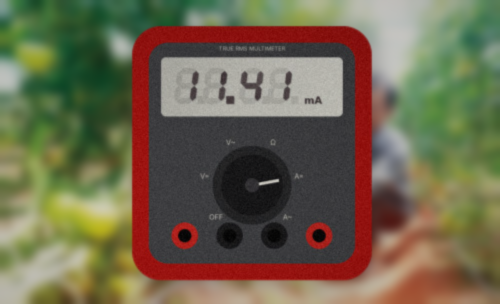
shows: 11.41 mA
